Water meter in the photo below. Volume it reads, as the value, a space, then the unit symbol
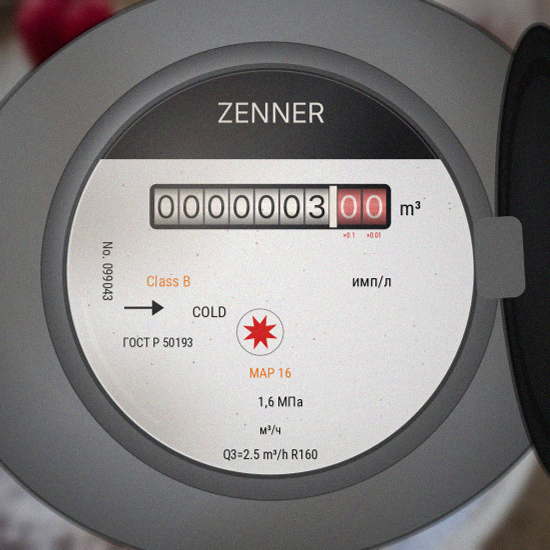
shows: 3.00 m³
